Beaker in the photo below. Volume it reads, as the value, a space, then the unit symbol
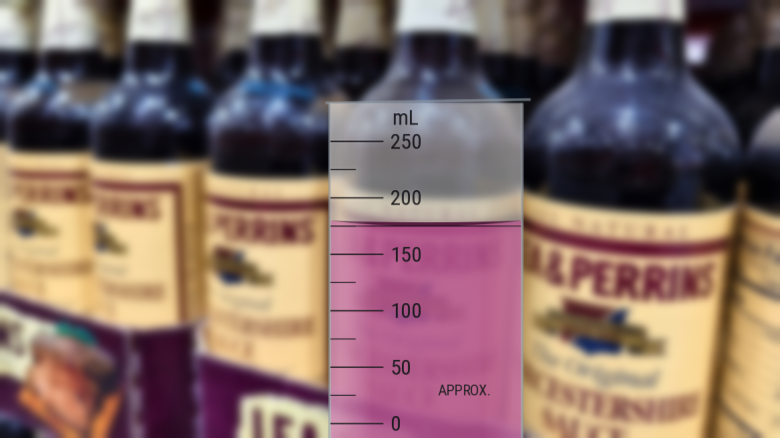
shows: 175 mL
